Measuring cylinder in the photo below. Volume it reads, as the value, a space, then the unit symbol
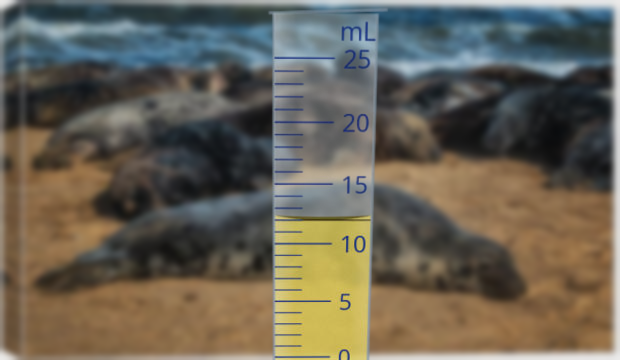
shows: 12 mL
